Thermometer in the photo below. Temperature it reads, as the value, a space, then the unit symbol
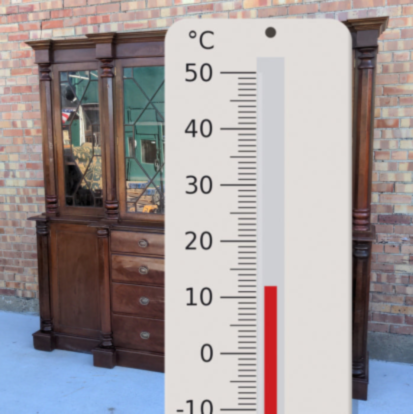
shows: 12 °C
